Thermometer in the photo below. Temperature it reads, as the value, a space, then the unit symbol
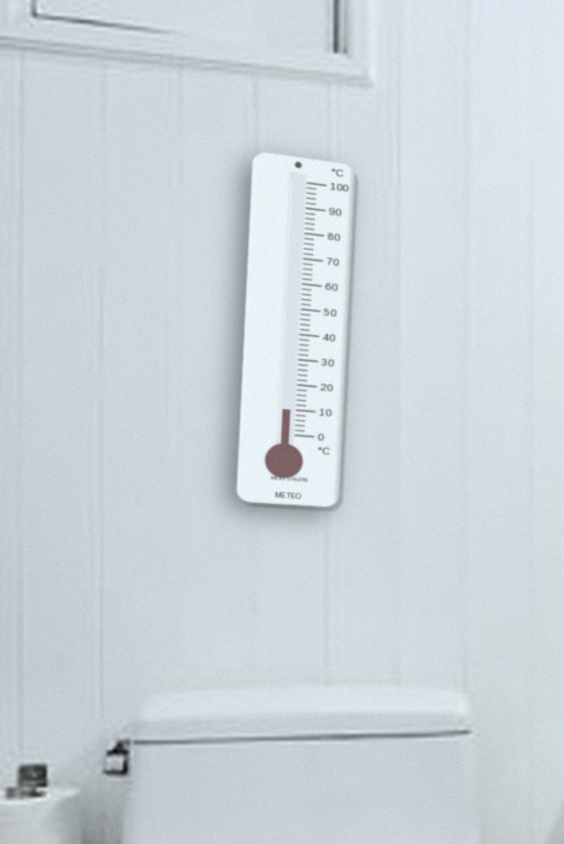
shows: 10 °C
